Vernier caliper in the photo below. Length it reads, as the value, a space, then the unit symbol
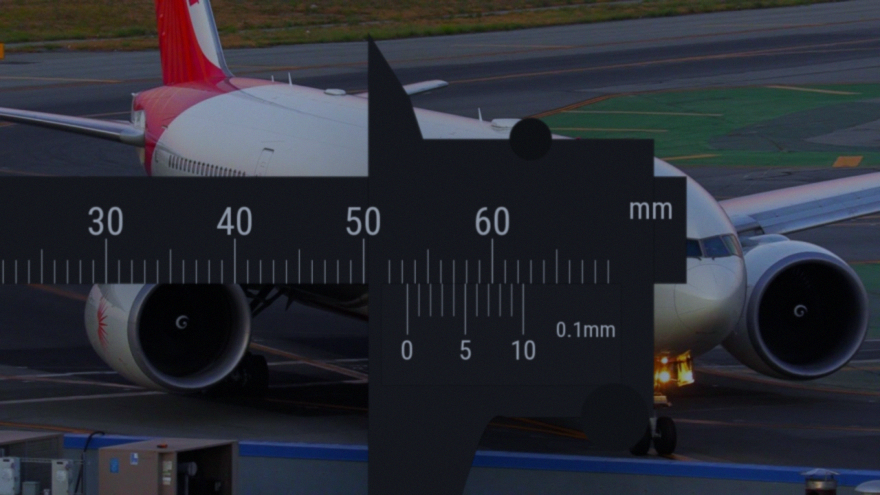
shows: 53.4 mm
